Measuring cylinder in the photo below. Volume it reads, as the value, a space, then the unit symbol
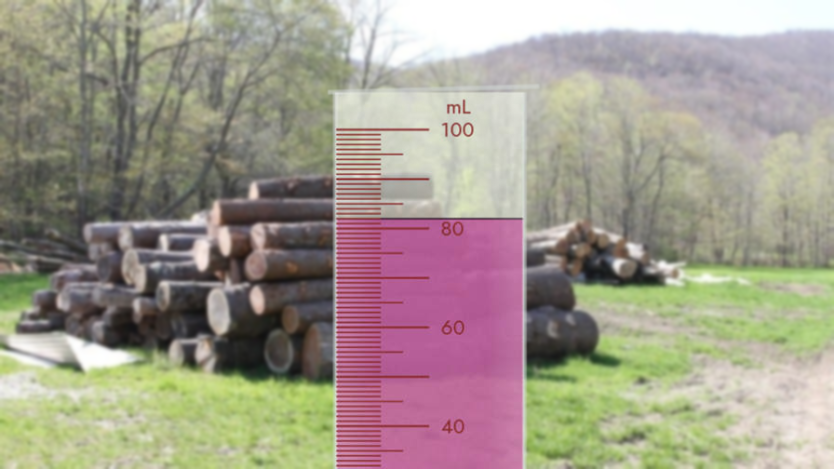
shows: 82 mL
